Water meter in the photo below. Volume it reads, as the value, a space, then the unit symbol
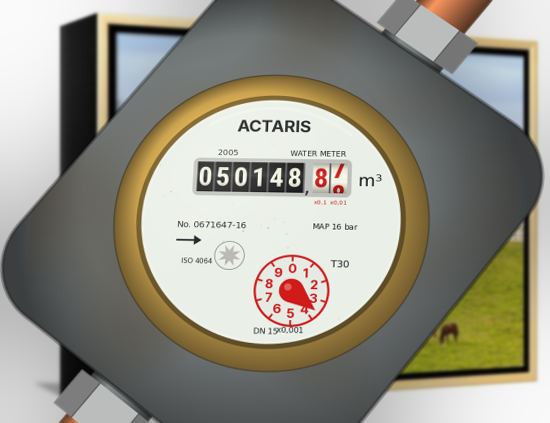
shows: 50148.873 m³
